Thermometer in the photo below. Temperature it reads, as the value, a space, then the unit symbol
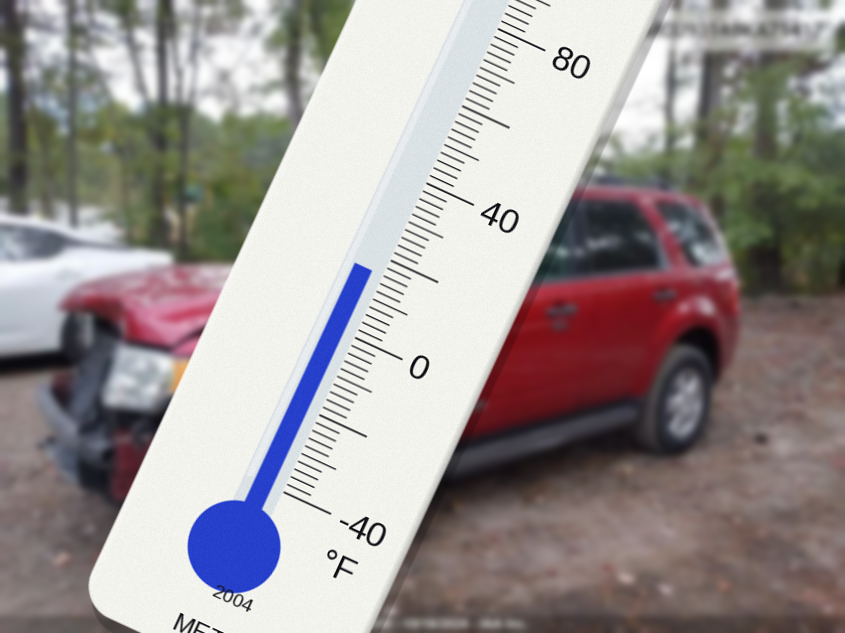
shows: 16 °F
